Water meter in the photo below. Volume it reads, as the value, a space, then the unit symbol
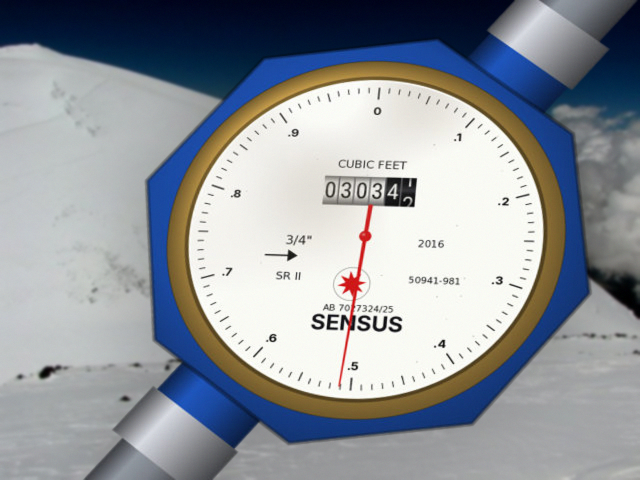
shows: 30341.51 ft³
